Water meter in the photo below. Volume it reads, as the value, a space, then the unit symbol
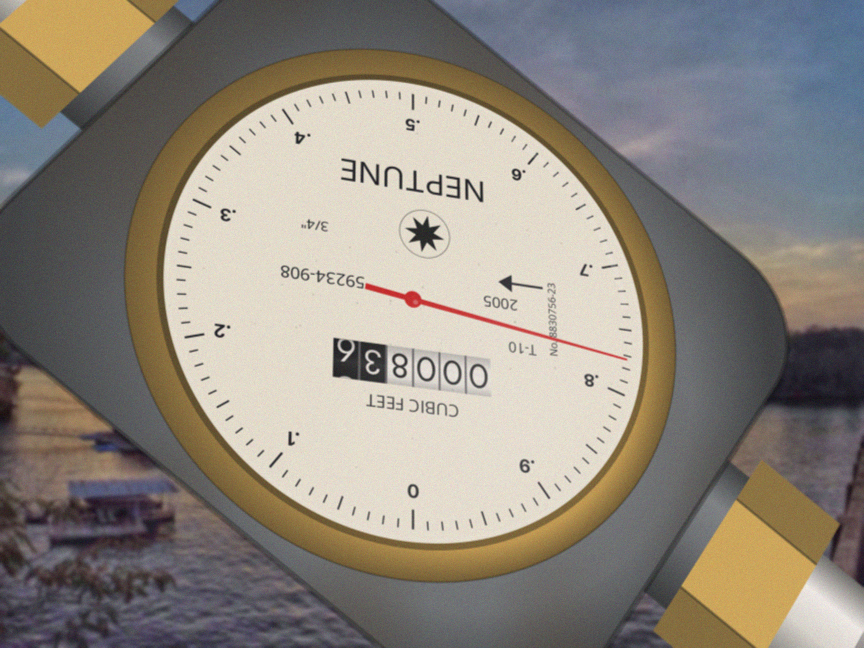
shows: 835.77 ft³
